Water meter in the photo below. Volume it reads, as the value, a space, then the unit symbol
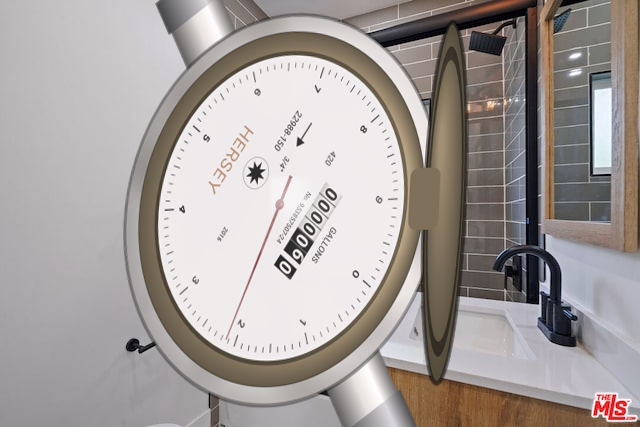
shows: 62.1 gal
